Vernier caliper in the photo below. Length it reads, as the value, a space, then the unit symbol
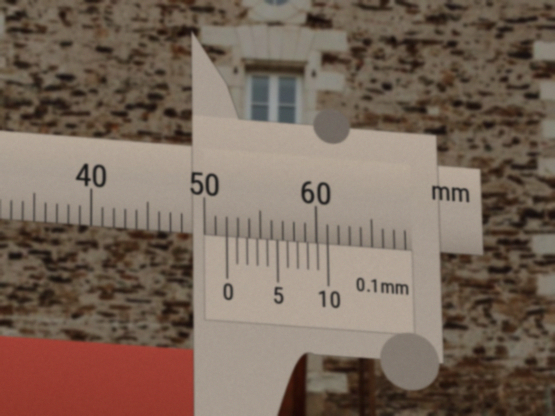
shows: 52.0 mm
